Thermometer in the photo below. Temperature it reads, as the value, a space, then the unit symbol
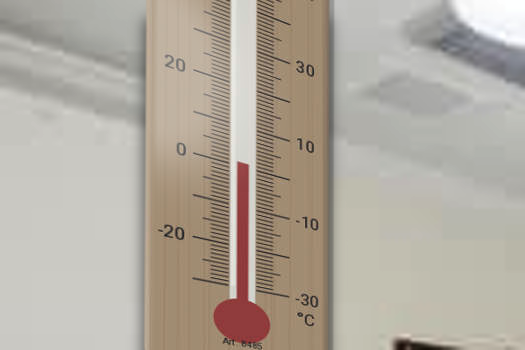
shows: 1 °C
